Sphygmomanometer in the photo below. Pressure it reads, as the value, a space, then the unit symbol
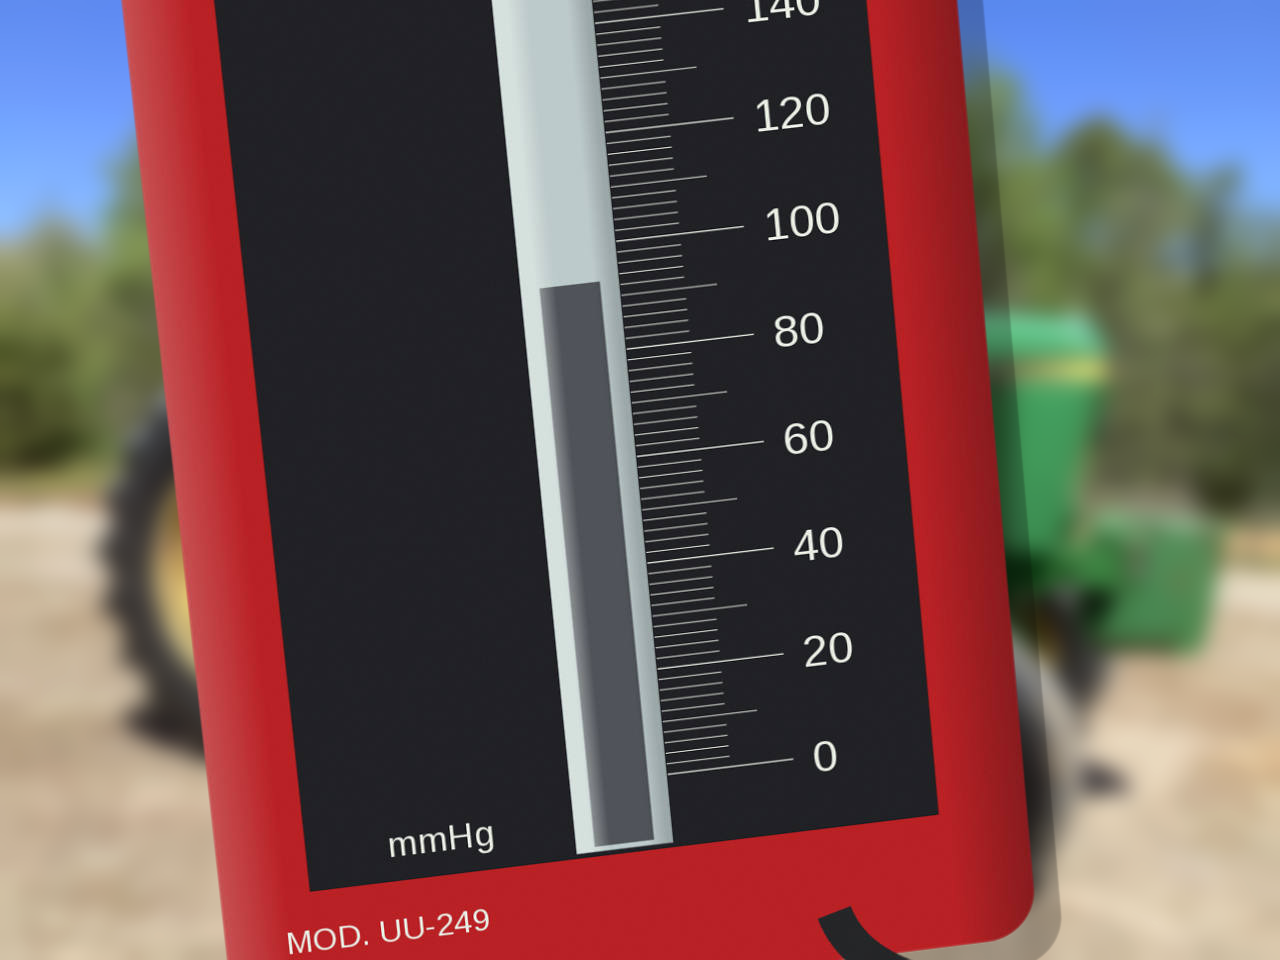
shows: 93 mmHg
